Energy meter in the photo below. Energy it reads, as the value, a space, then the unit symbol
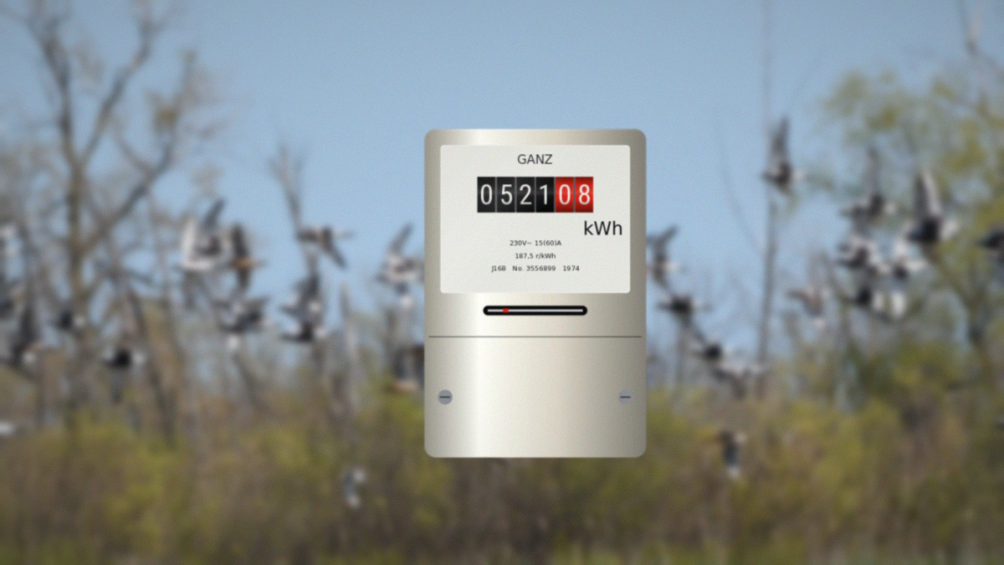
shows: 521.08 kWh
